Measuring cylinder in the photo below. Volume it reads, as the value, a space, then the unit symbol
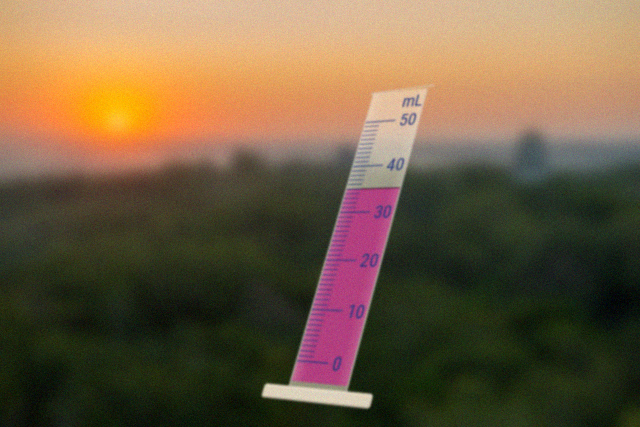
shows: 35 mL
